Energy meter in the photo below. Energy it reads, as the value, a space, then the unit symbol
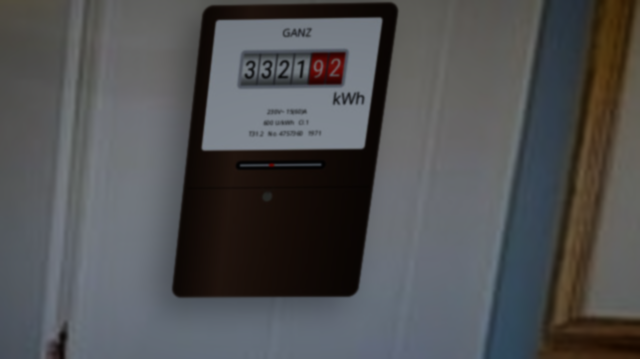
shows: 3321.92 kWh
